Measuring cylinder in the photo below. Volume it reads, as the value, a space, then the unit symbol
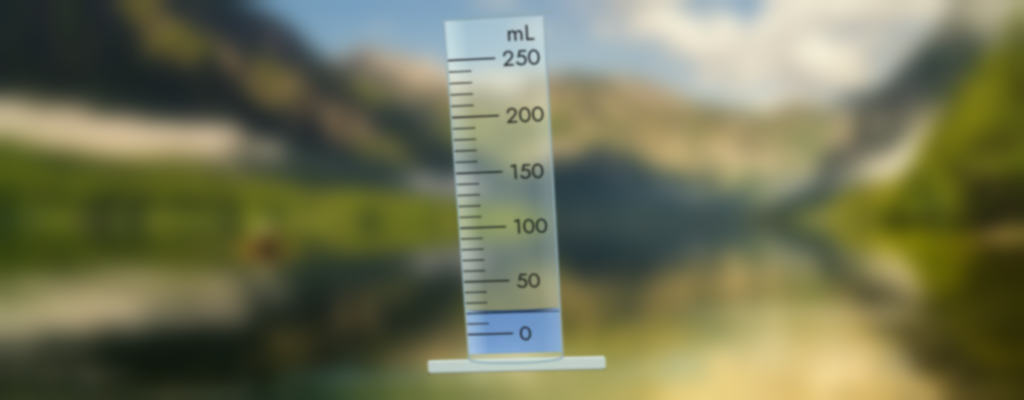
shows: 20 mL
